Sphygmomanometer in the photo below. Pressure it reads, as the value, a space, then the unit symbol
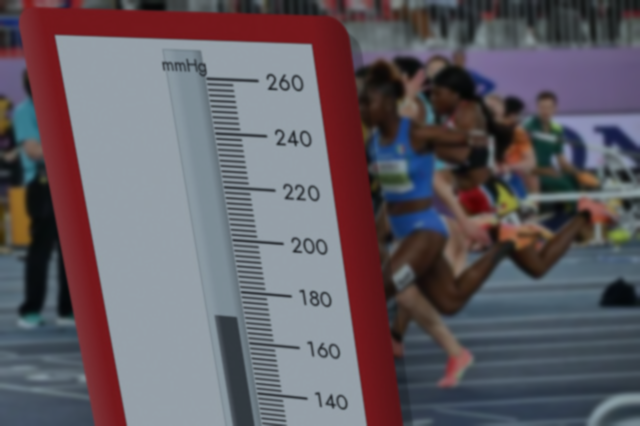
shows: 170 mmHg
